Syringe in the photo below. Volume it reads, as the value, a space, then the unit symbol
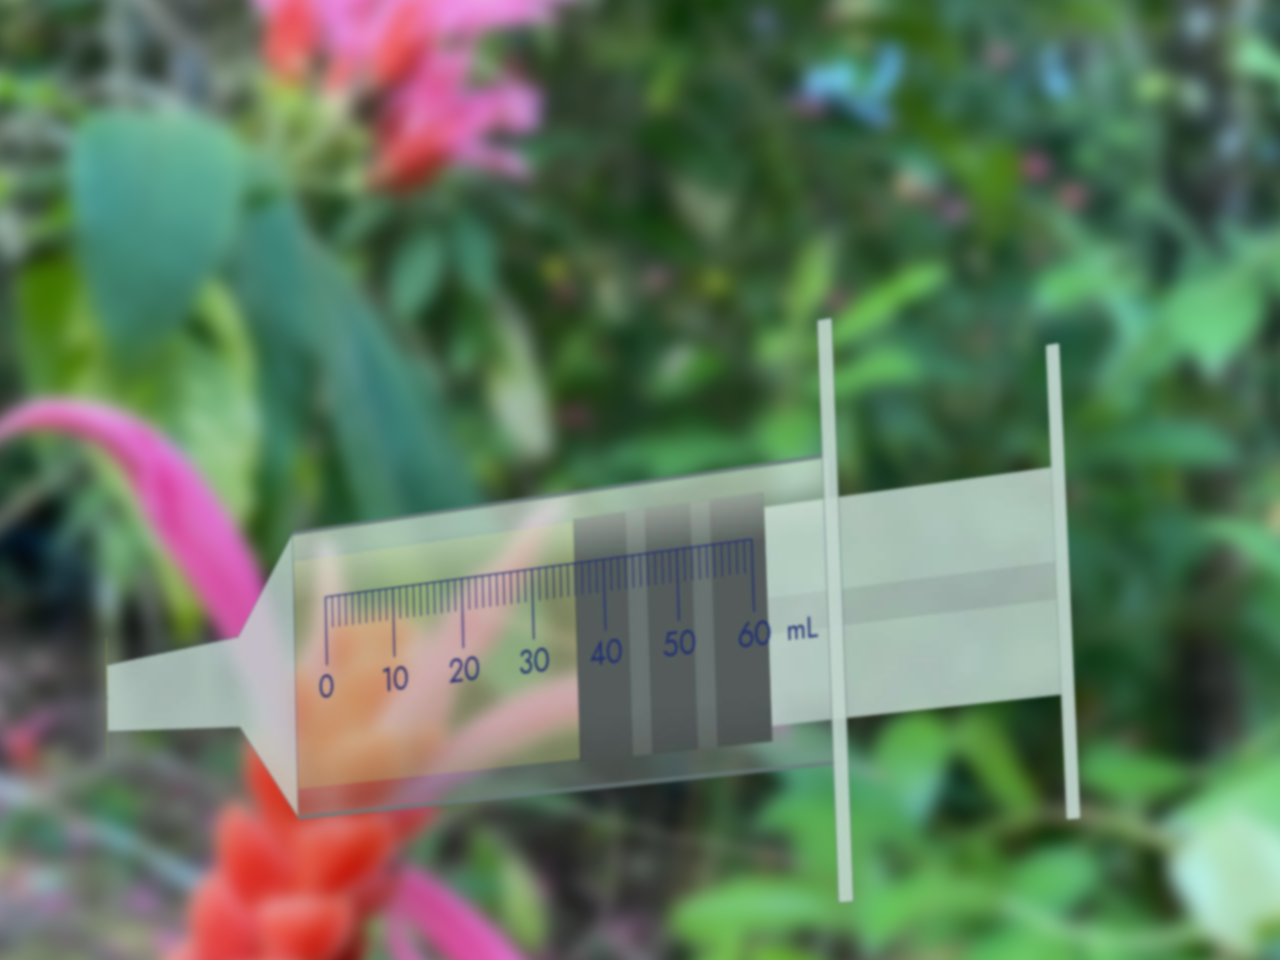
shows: 36 mL
